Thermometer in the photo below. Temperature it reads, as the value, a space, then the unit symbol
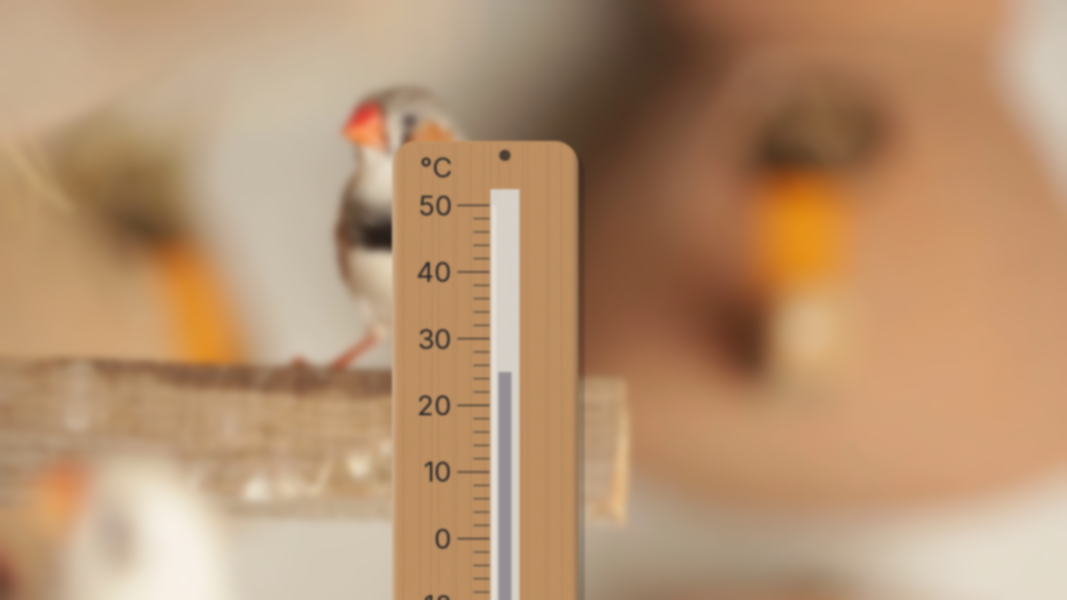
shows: 25 °C
